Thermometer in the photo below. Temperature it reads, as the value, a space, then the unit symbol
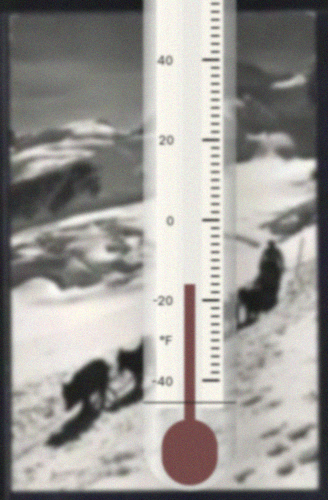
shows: -16 °F
